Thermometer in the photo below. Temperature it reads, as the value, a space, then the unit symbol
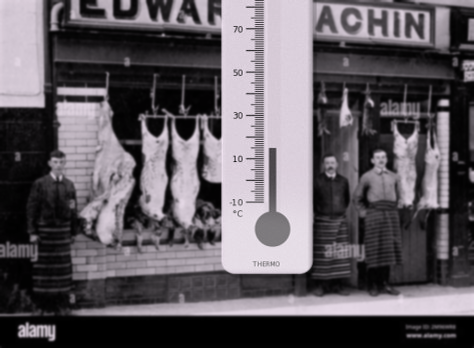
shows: 15 °C
